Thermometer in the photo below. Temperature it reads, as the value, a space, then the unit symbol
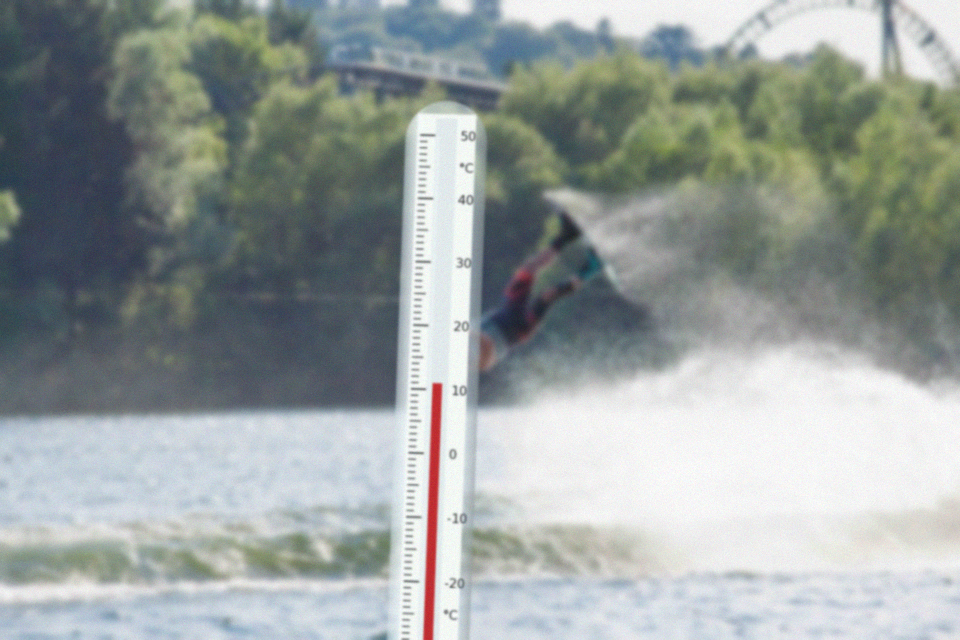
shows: 11 °C
